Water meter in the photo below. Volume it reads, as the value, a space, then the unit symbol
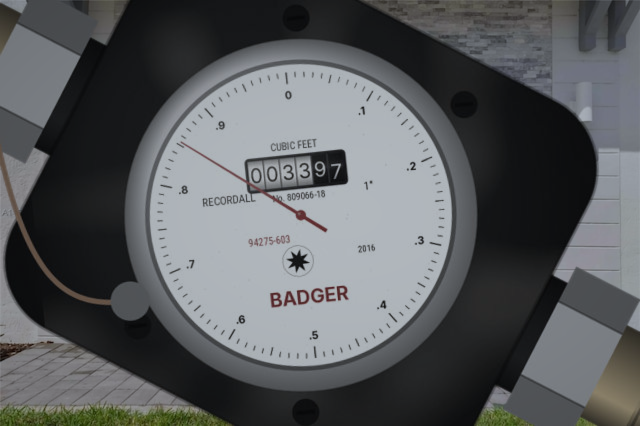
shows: 3396.85 ft³
